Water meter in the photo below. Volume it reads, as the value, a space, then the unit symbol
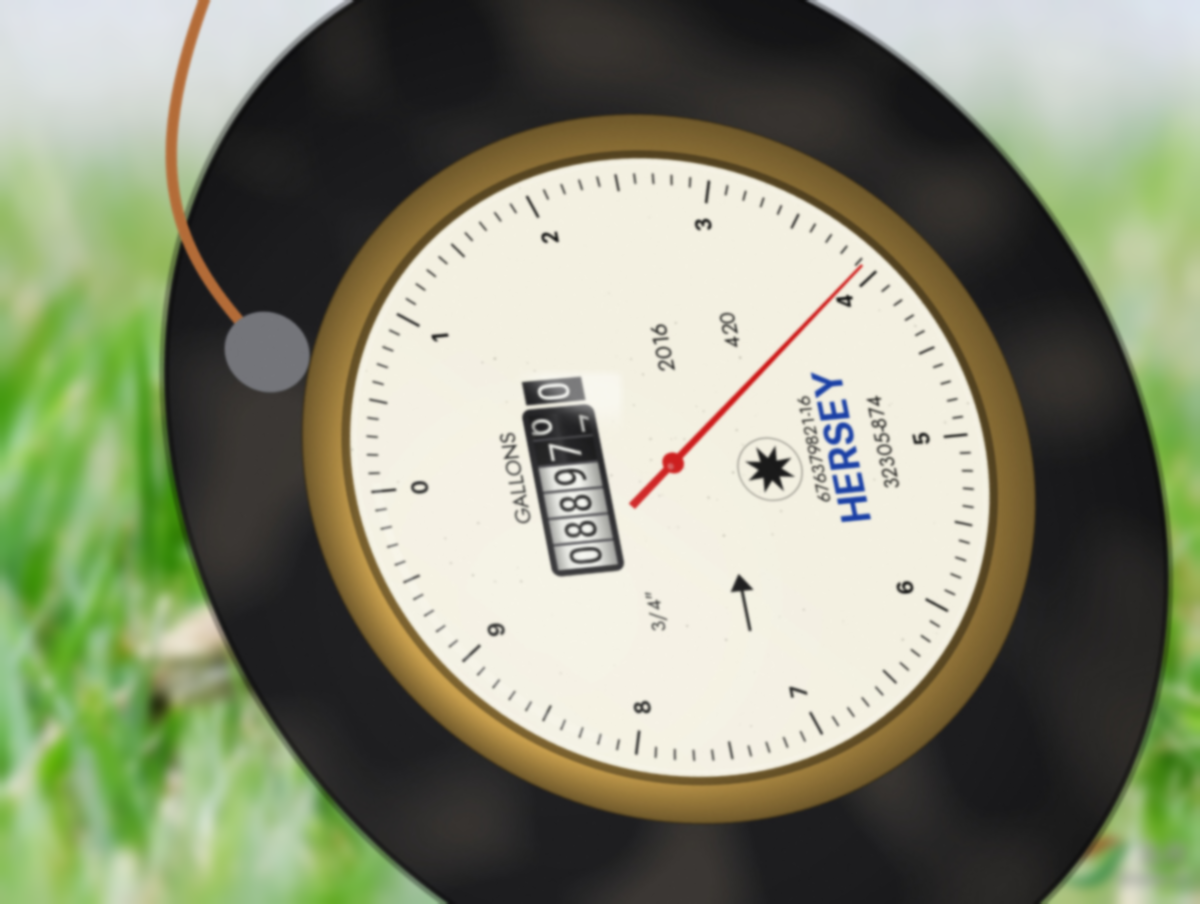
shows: 889763.9 gal
